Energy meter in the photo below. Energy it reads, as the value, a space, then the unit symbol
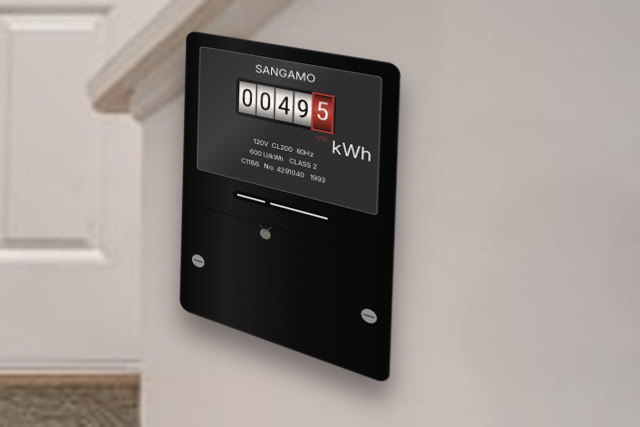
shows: 49.5 kWh
